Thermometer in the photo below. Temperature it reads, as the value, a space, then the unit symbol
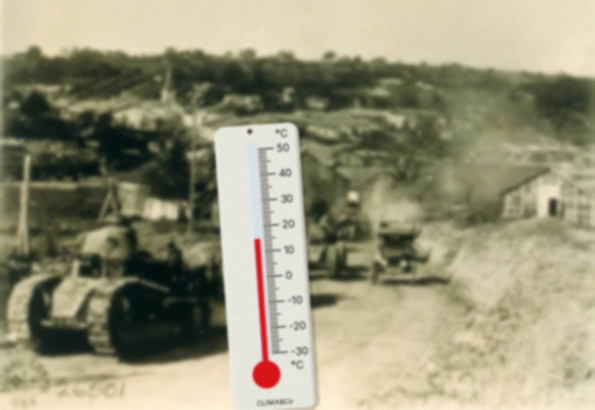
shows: 15 °C
